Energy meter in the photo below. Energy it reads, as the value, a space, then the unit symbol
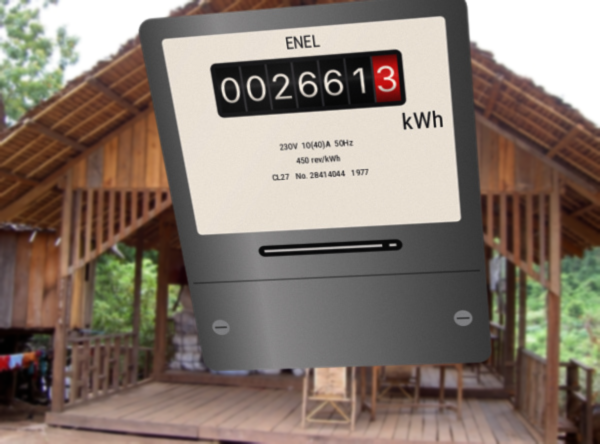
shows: 2661.3 kWh
